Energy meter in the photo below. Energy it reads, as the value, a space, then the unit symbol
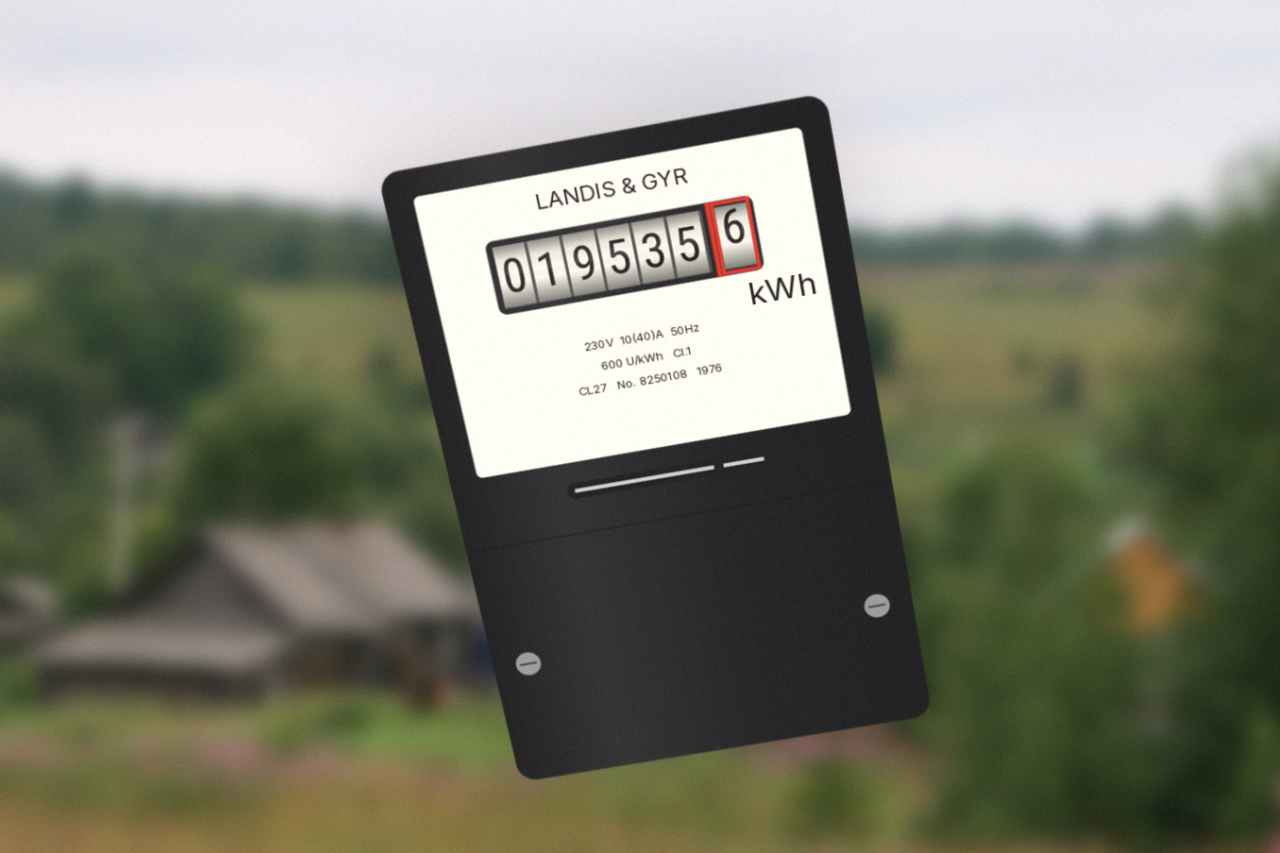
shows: 19535.6 kWh
